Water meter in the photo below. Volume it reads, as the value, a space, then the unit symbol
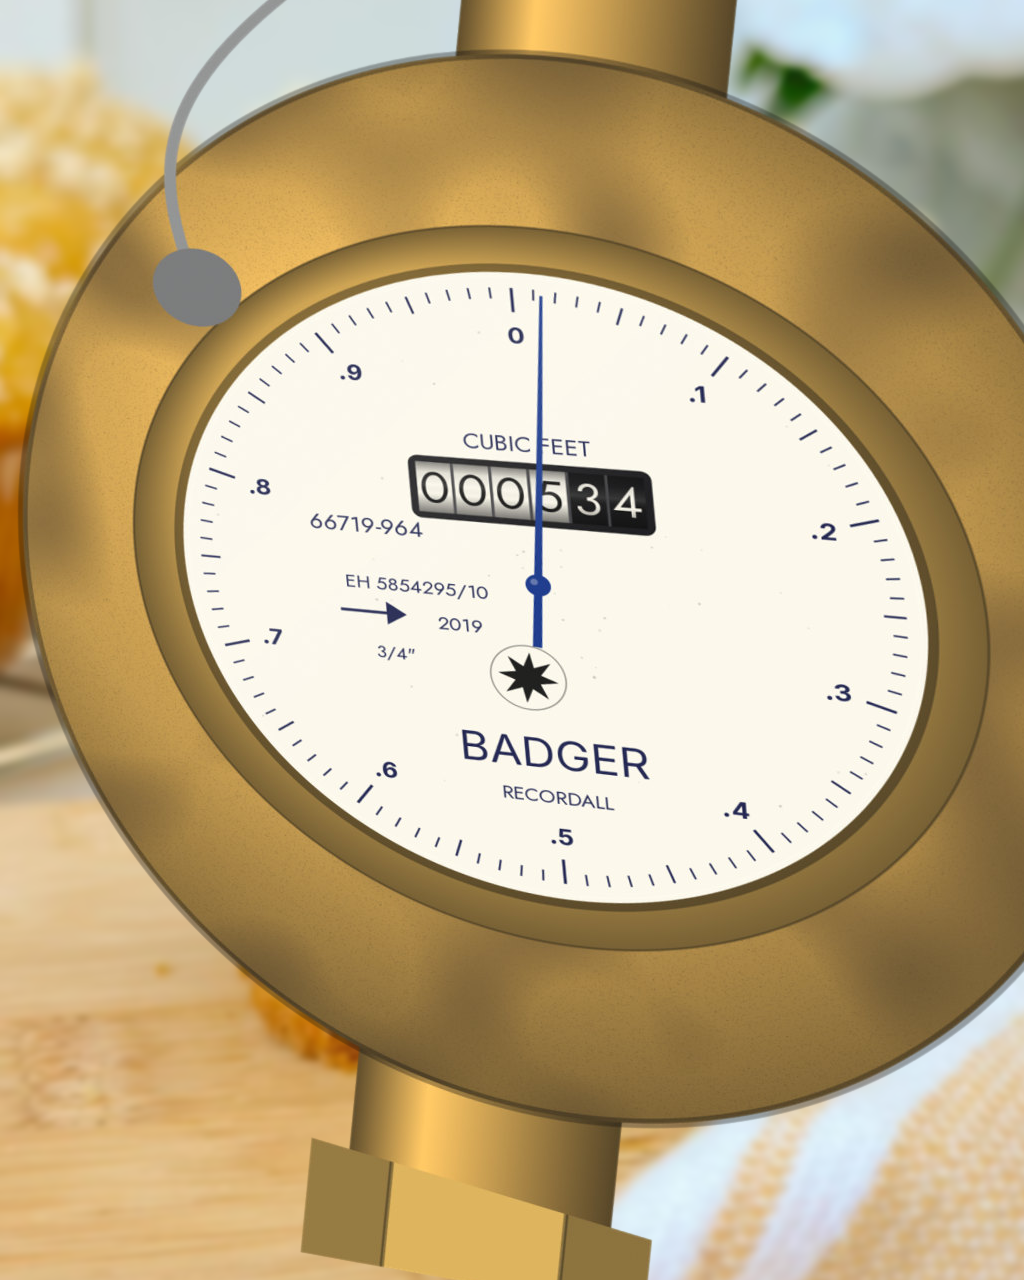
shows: 534.01 ft³
